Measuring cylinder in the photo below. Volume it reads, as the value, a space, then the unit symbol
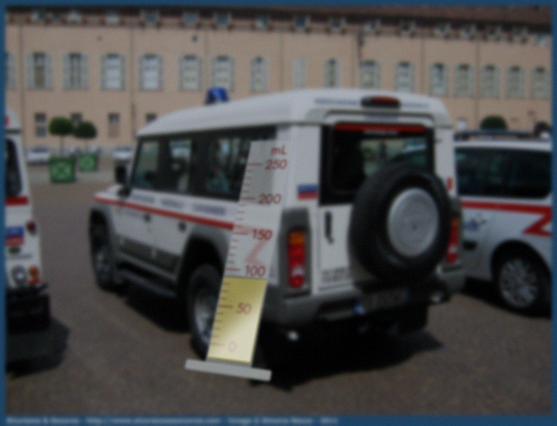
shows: 90 mL
